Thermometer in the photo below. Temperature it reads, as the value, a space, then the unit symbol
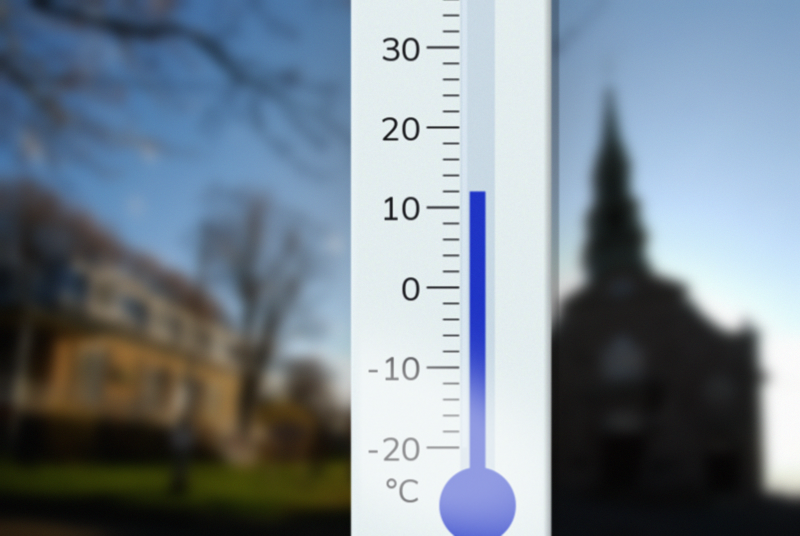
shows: 12 °C
